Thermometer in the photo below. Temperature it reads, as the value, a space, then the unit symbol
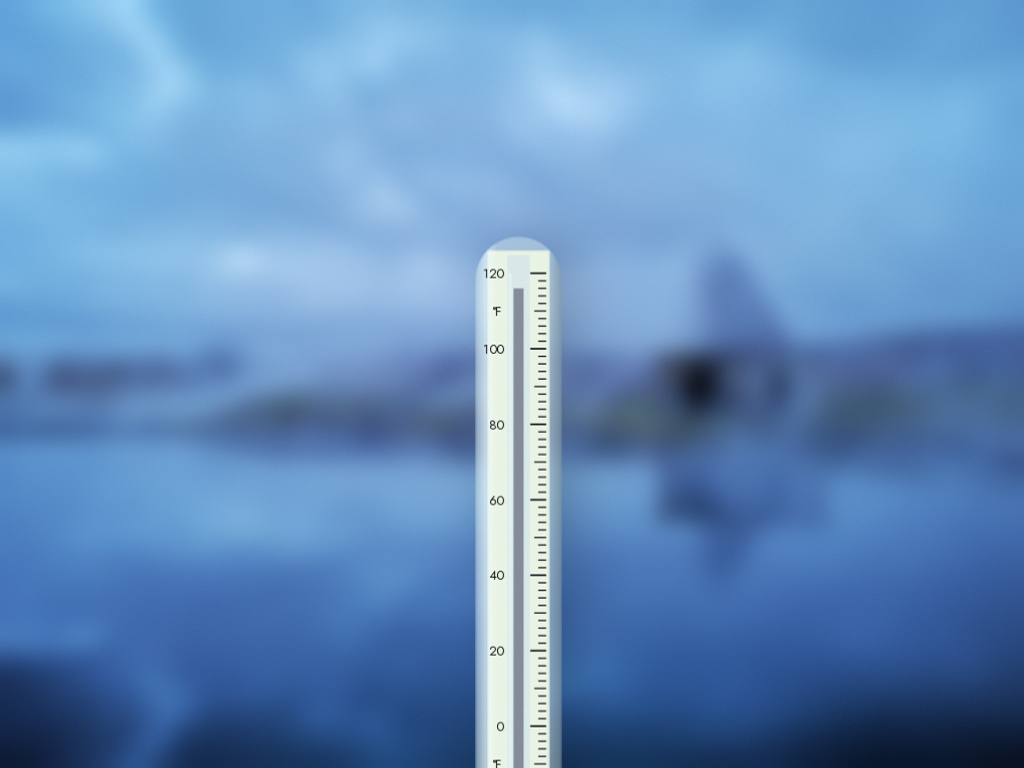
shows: 116 °F
